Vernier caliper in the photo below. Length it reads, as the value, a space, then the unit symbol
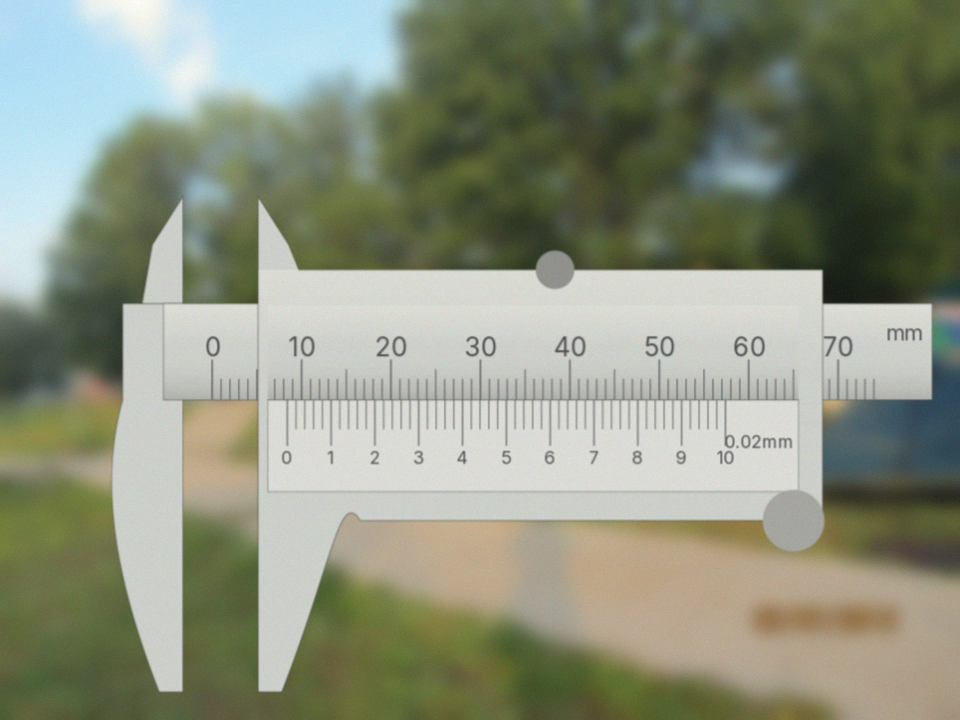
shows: 8.4 mm
